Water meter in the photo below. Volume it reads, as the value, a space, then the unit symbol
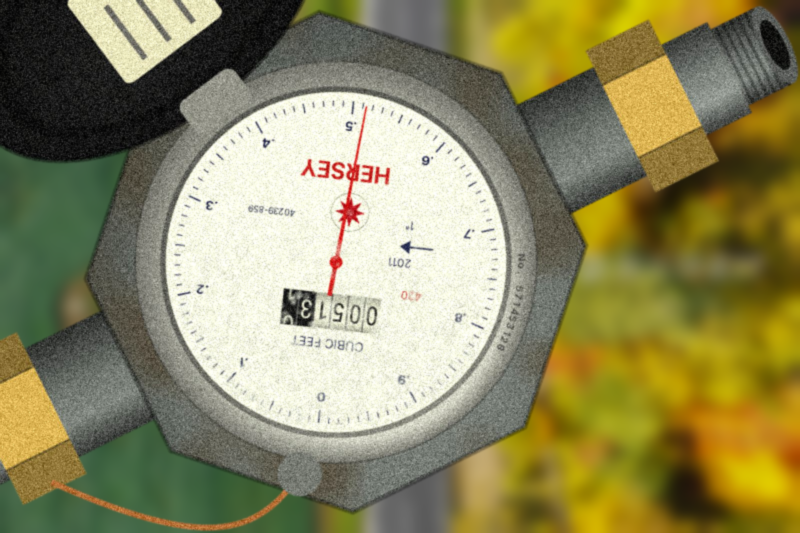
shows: 5130.51 ft³
